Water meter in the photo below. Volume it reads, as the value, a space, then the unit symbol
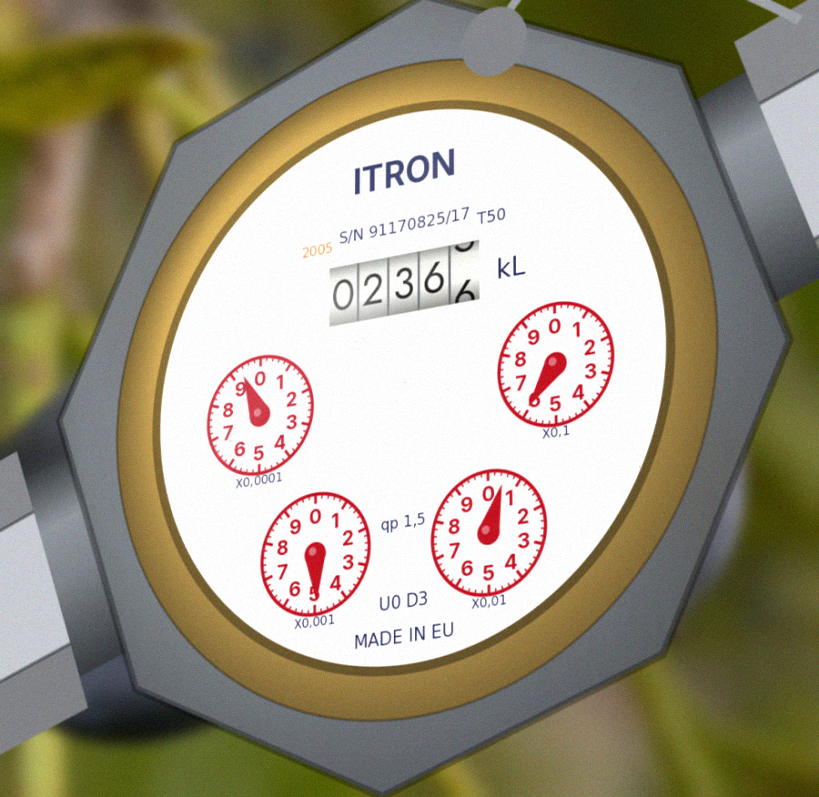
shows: 2365.6049 kL
